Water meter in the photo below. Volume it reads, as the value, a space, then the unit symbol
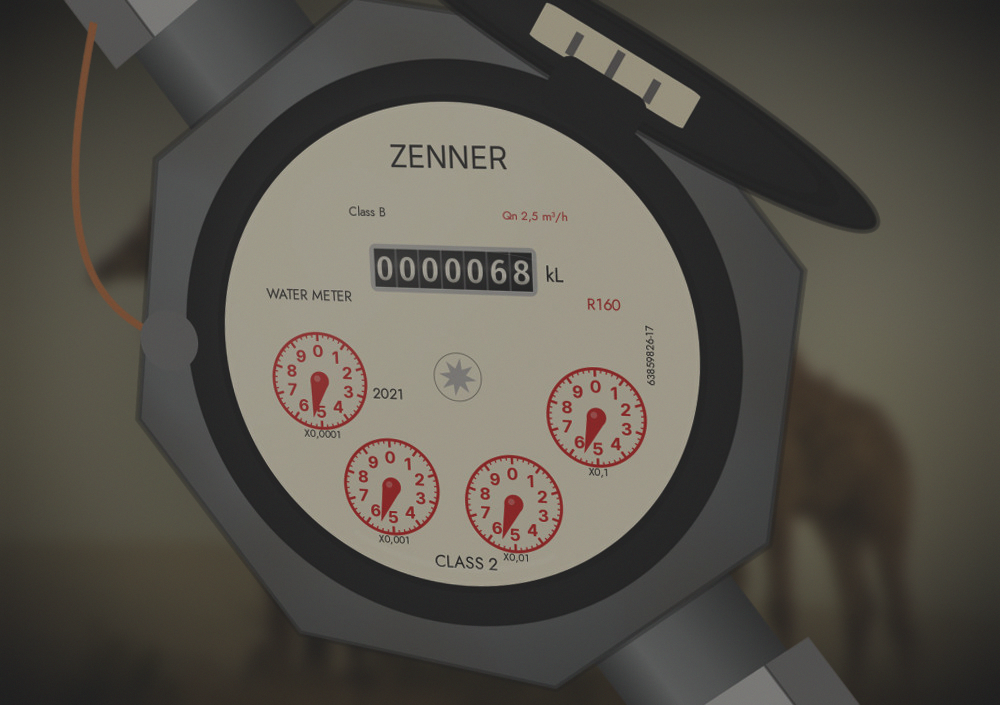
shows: 68.5555 kL
